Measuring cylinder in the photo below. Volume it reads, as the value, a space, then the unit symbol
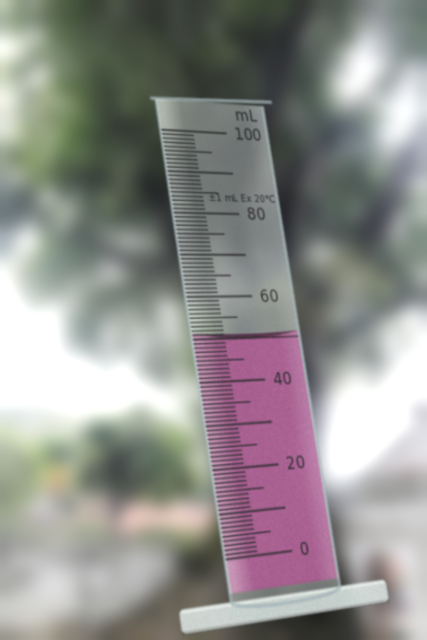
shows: 50 mL
